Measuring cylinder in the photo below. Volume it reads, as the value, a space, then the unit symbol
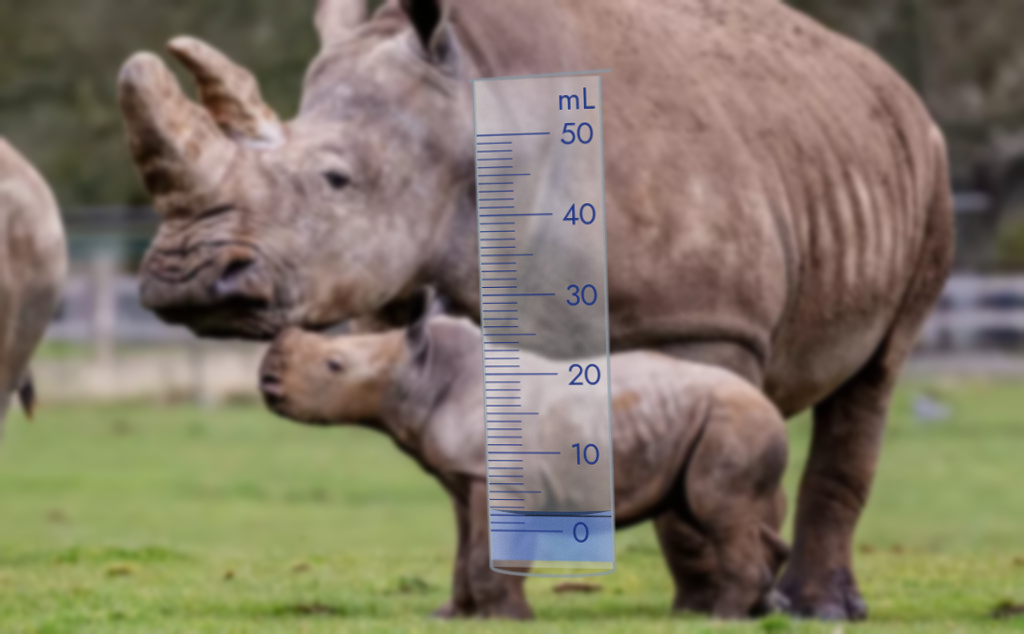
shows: 2 mL
